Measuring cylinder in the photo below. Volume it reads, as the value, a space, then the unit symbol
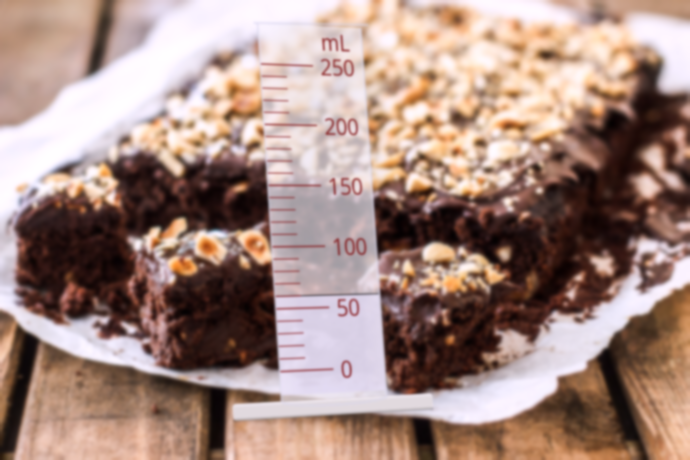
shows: 60 mL
